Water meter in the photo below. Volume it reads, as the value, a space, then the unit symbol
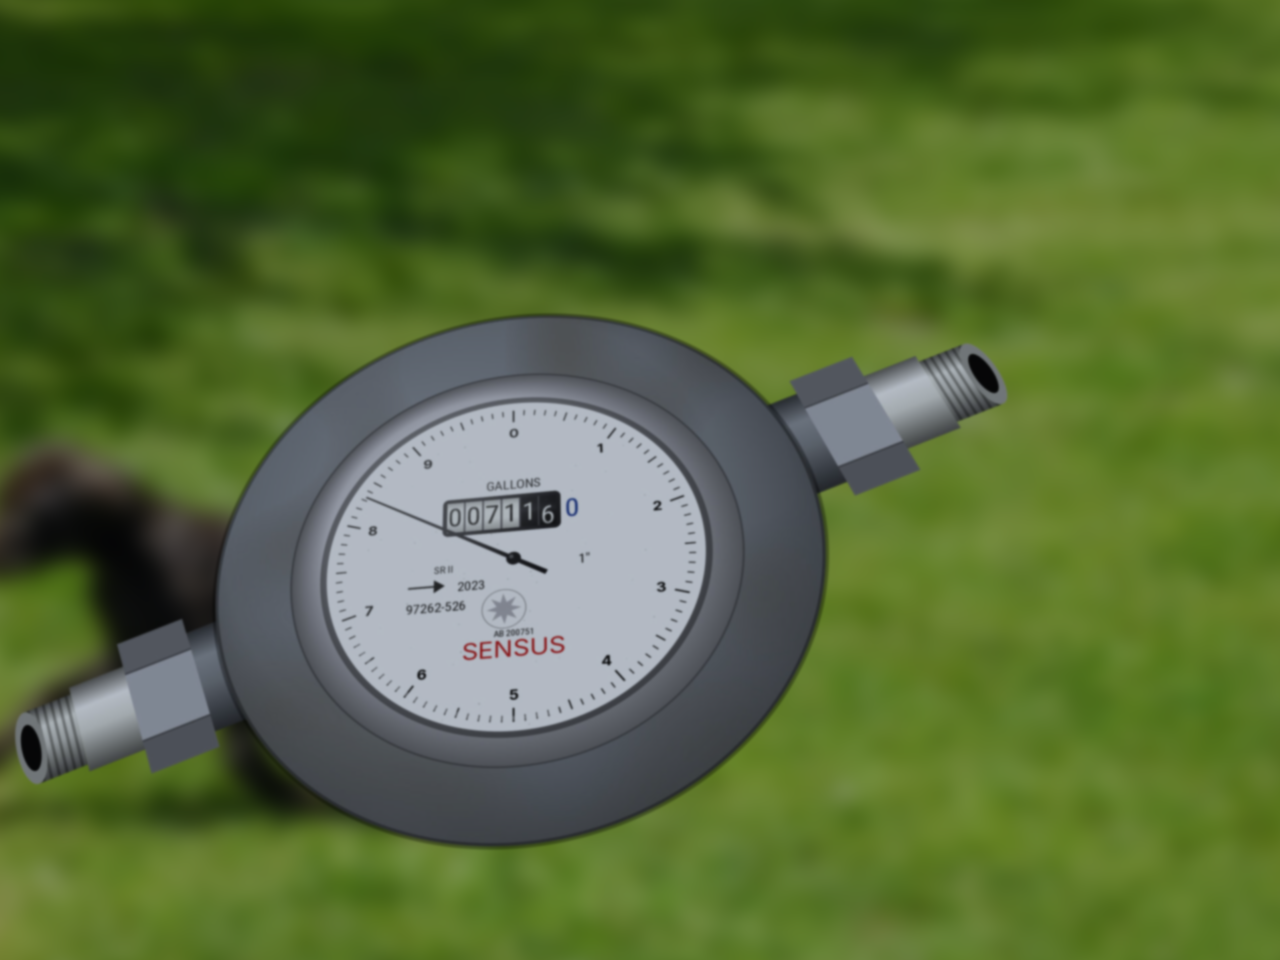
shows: 71158.3 gal
